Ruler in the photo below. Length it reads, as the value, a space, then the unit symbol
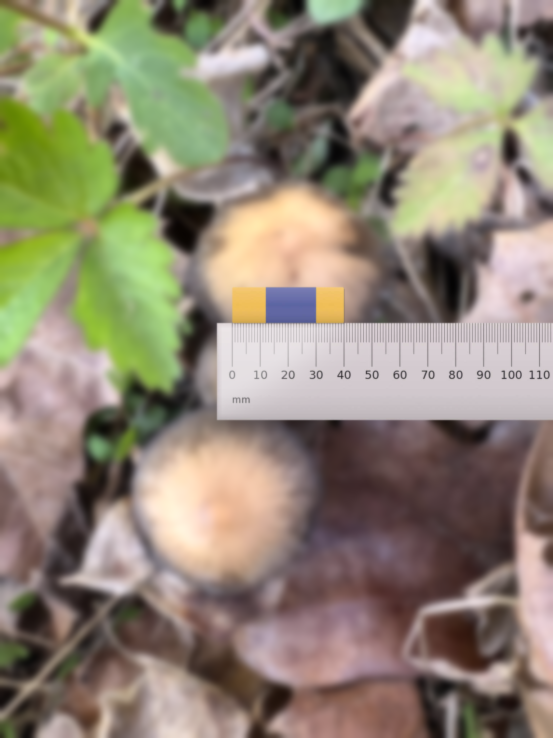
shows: 40 mm
